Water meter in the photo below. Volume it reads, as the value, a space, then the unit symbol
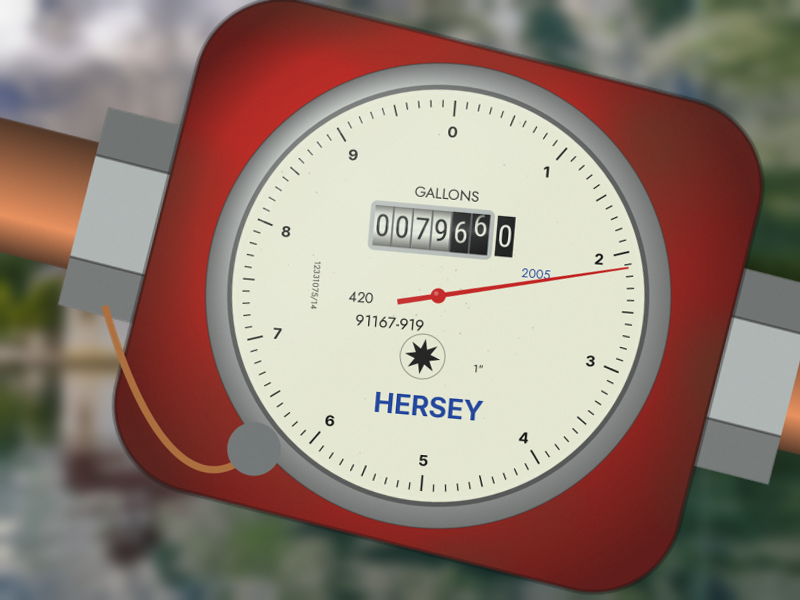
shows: 79662.1 gal
